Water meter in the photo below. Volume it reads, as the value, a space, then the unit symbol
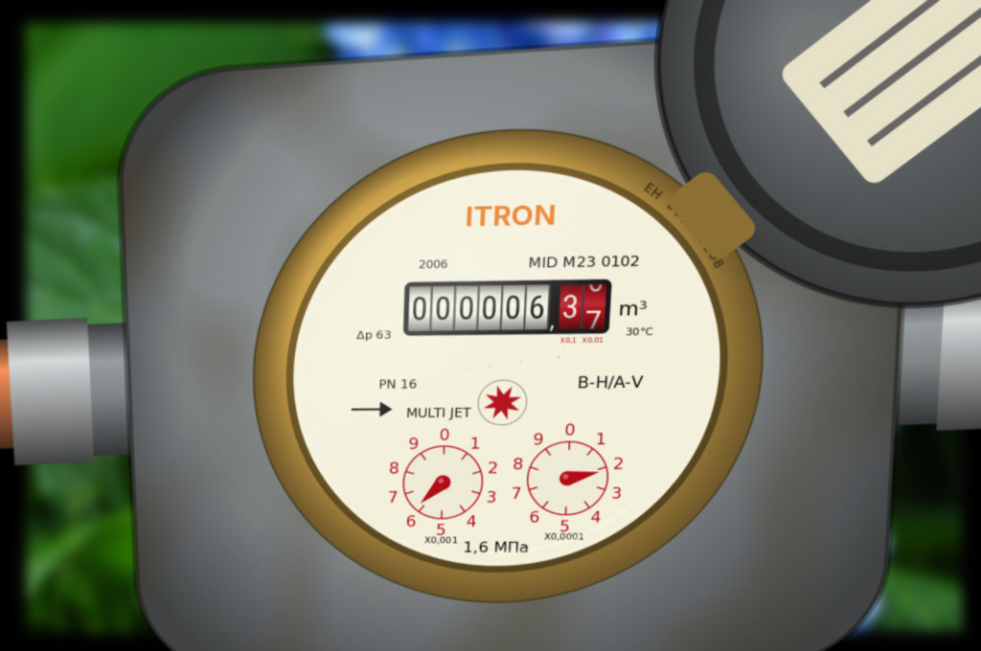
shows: 6.3662 m³
